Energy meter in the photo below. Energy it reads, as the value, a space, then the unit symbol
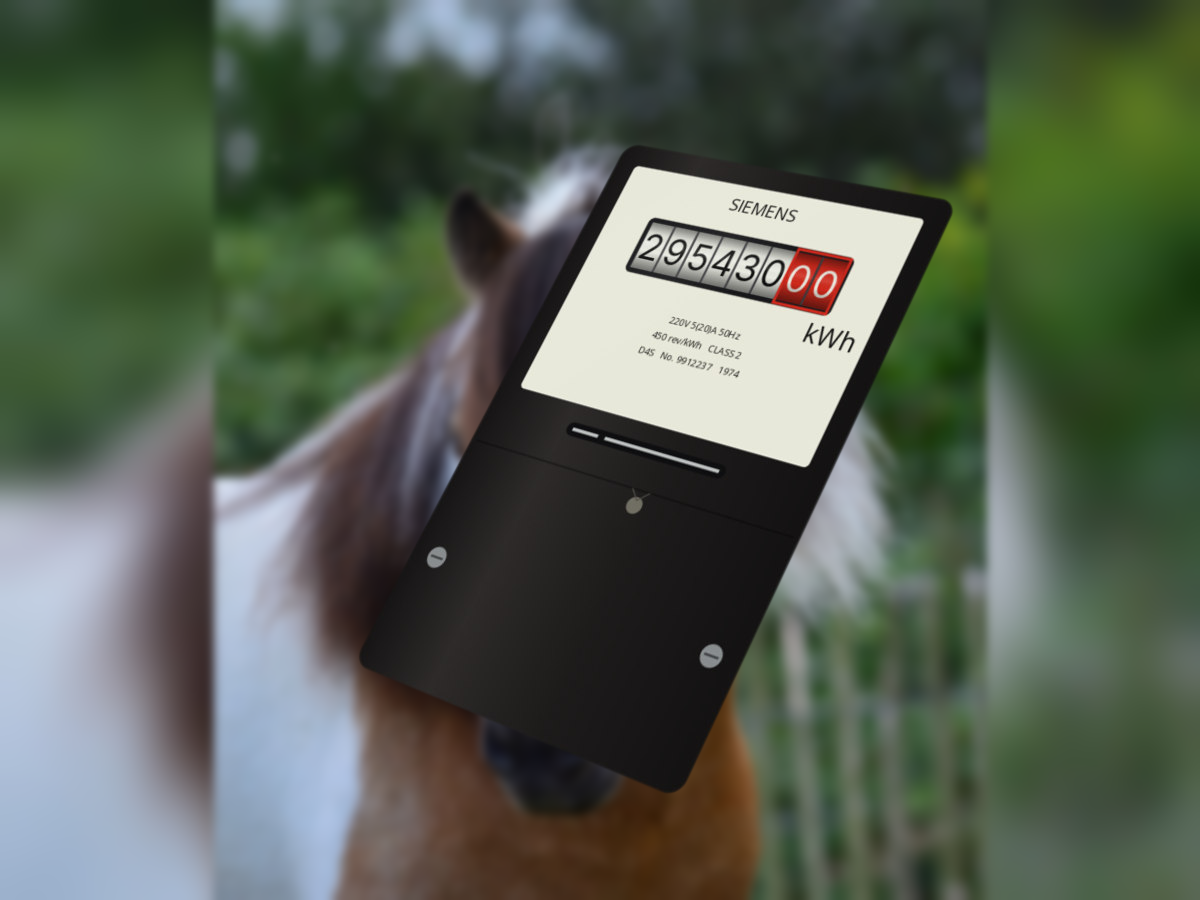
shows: 295430.00 kWh
